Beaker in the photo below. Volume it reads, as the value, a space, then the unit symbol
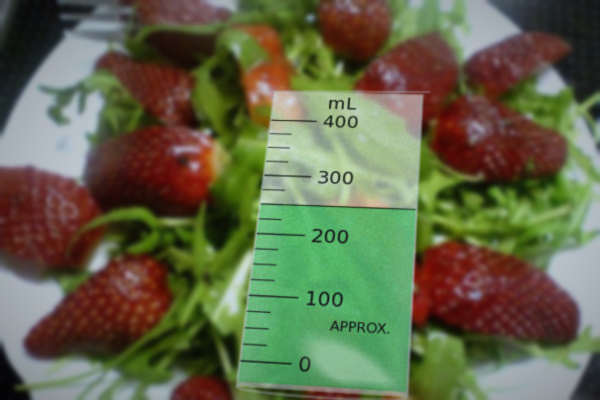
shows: 250 mL
